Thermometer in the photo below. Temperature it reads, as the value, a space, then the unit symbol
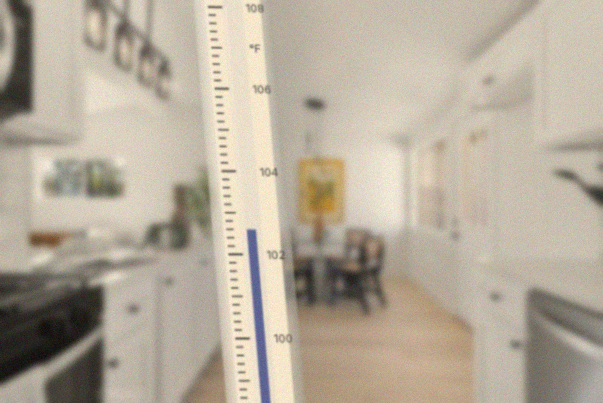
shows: 102.6 °F
